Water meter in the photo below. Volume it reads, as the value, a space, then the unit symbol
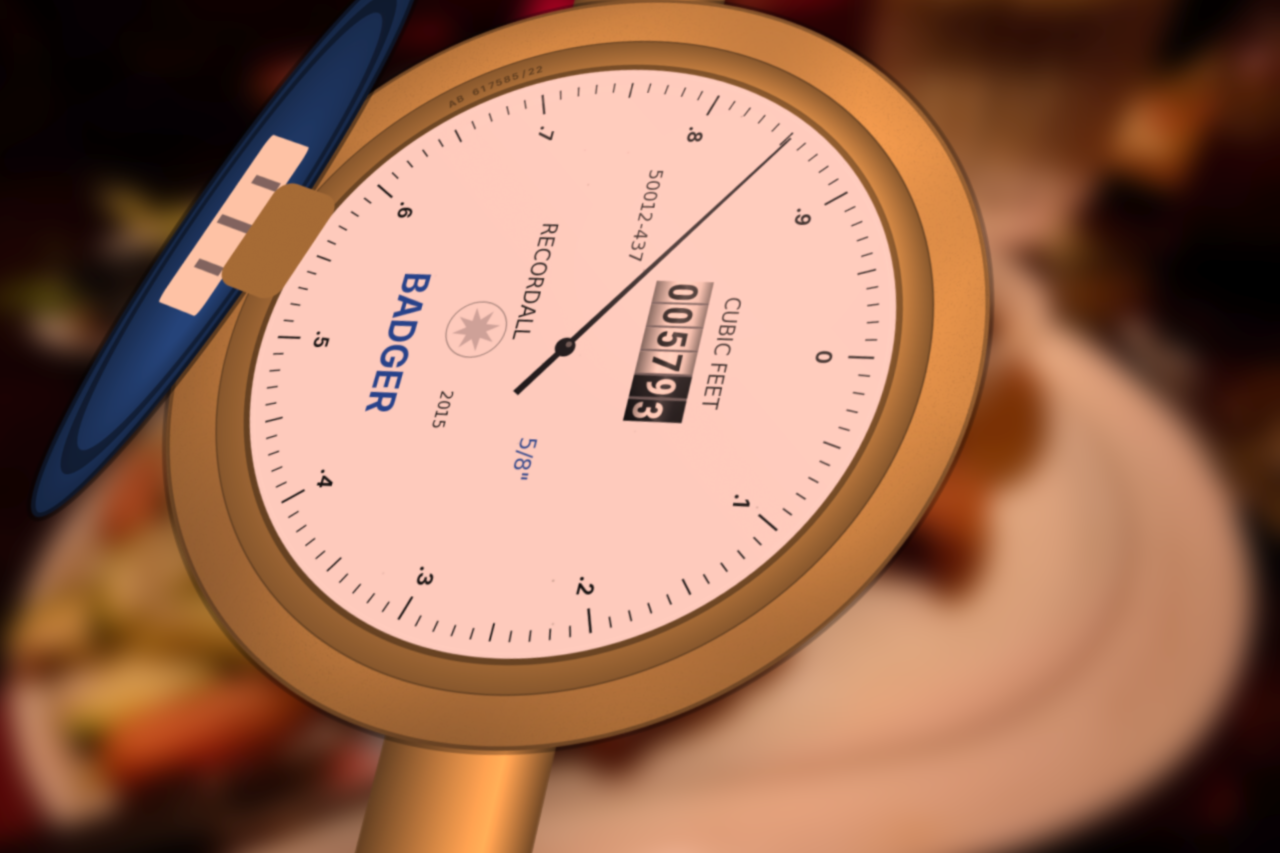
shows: 5792.85 ft³
